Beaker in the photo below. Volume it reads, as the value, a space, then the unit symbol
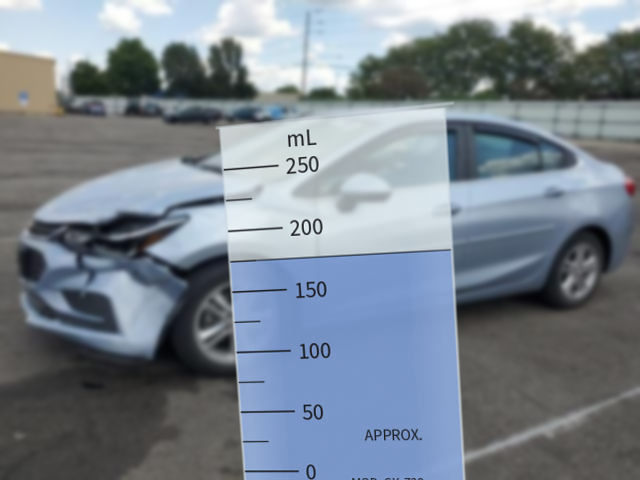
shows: 175 mL
